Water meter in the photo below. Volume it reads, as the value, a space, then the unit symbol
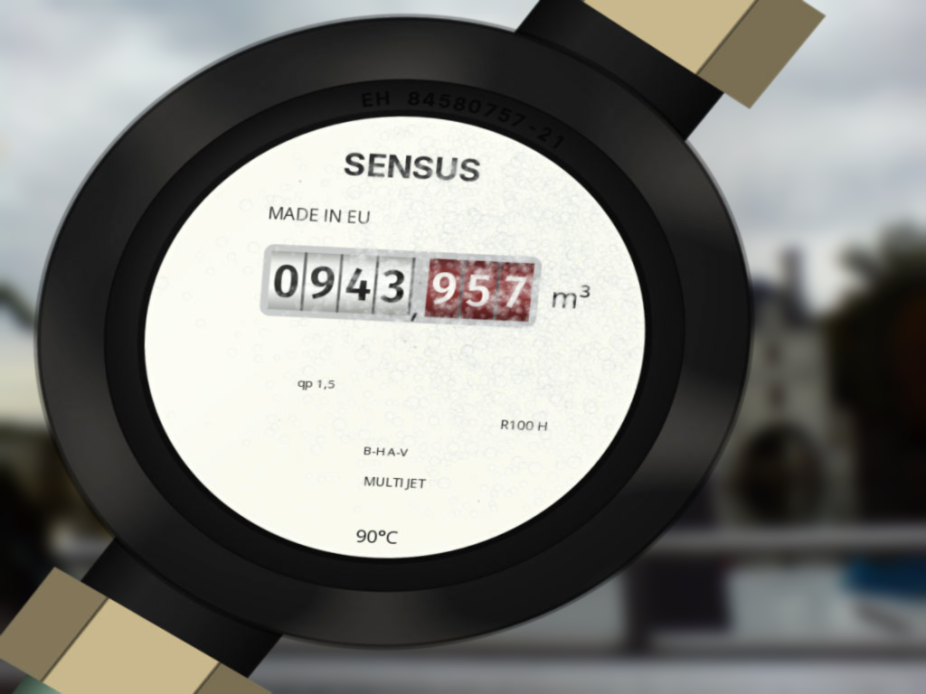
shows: 943.957 m³
